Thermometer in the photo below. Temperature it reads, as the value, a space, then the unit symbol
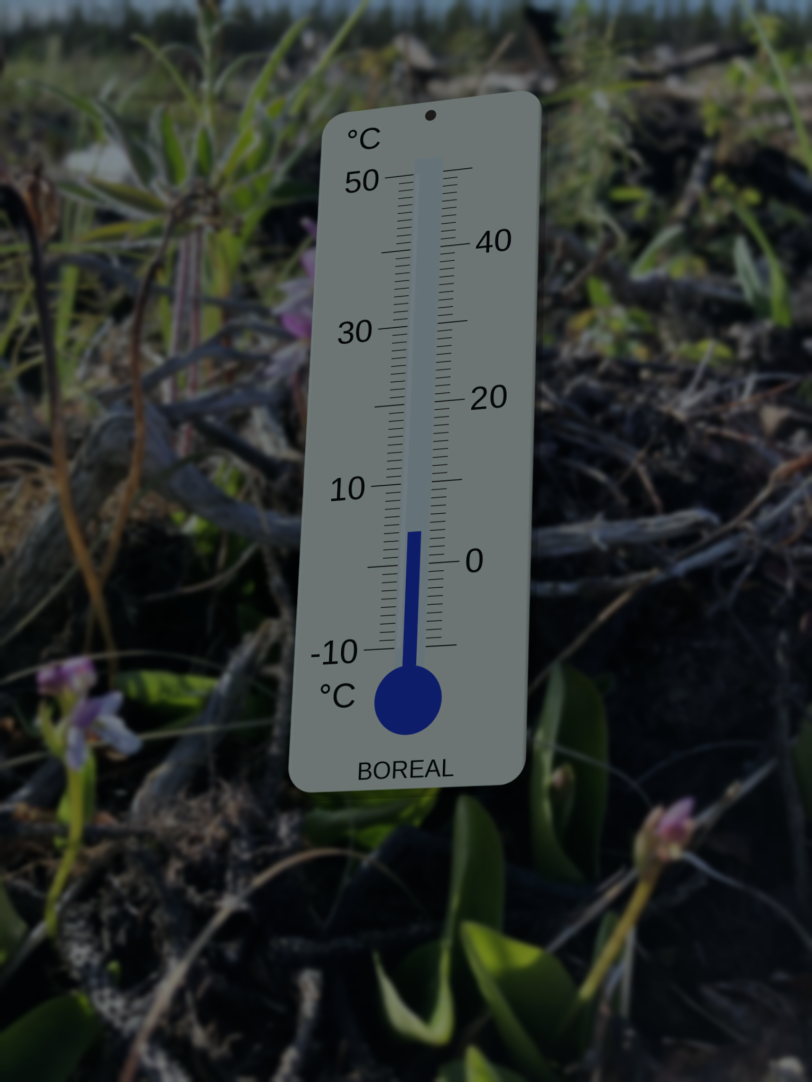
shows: 4 °C
